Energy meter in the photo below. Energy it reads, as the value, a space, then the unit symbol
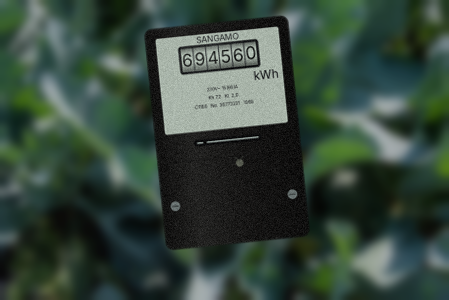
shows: 694560 kWh
